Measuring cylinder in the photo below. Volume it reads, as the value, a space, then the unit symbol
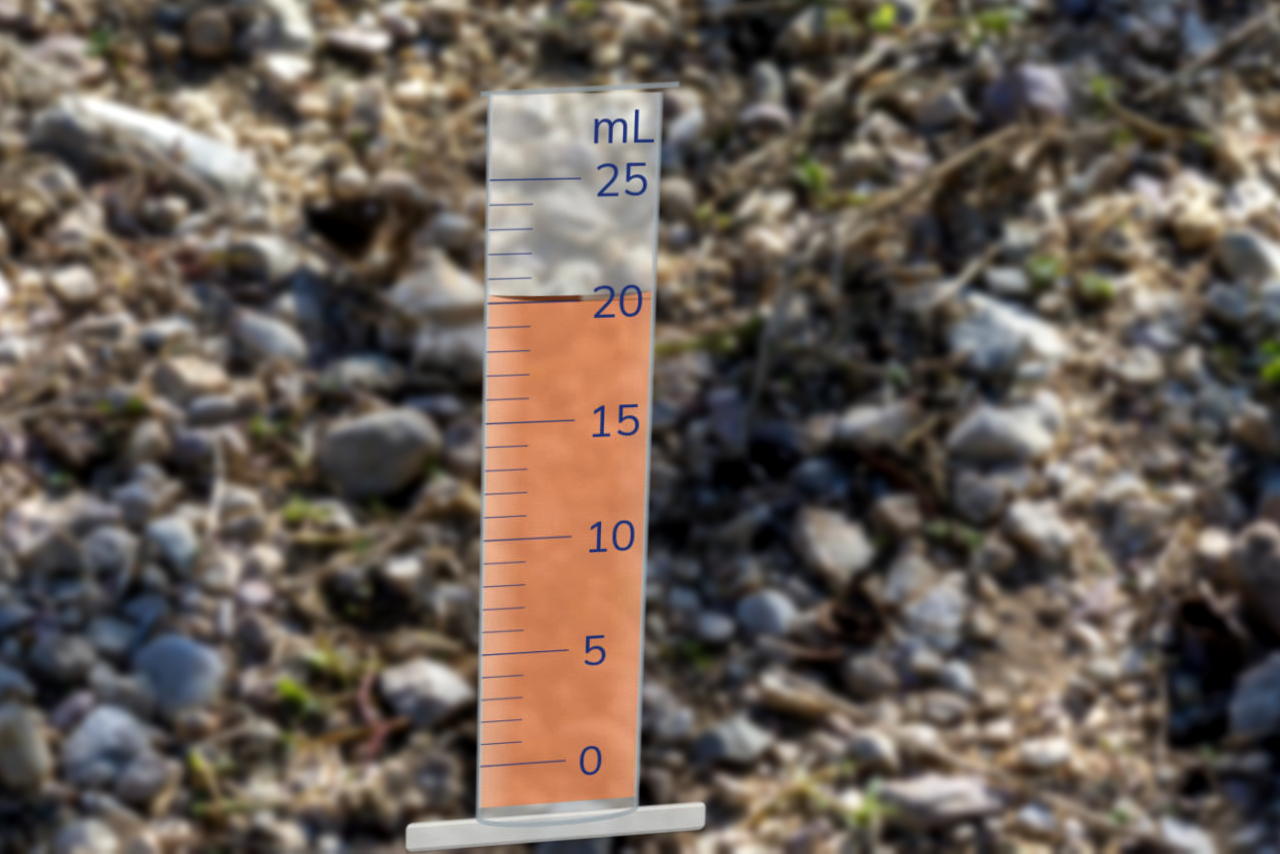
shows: 20 mL
